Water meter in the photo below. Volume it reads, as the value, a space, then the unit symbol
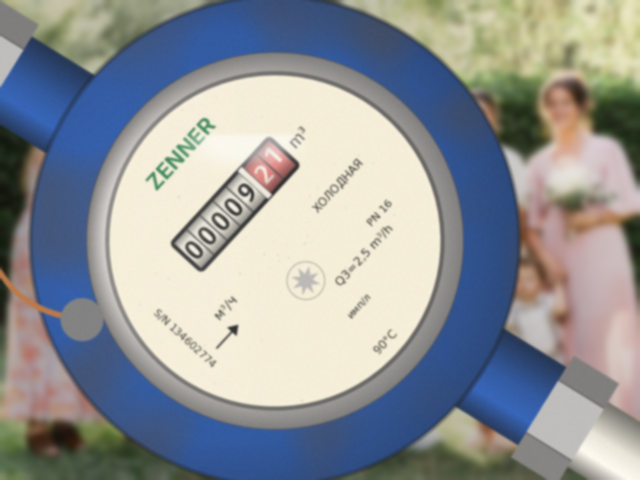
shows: 9.21 m³
